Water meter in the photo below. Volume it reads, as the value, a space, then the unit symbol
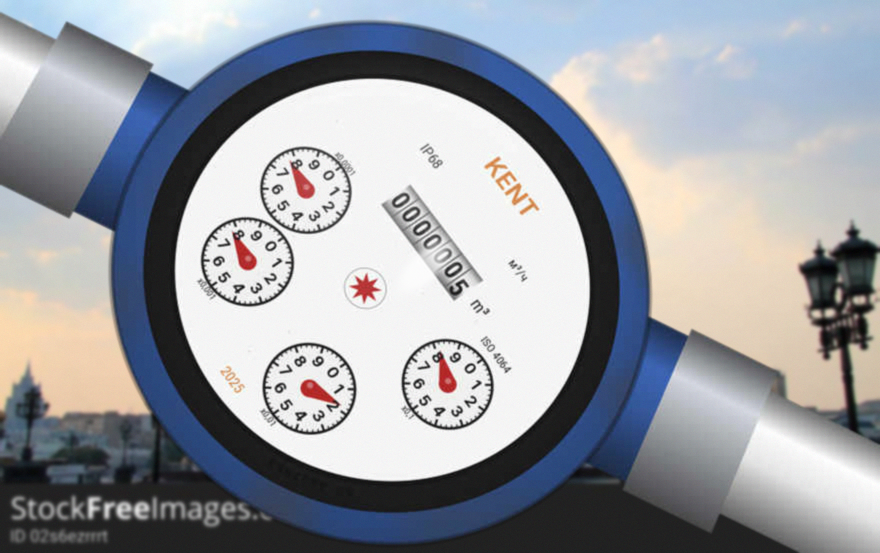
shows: 4.8177 m³
